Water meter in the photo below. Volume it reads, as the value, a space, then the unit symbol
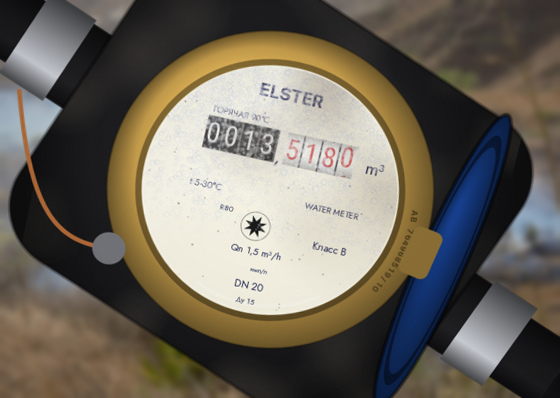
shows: 13.5180 m³
